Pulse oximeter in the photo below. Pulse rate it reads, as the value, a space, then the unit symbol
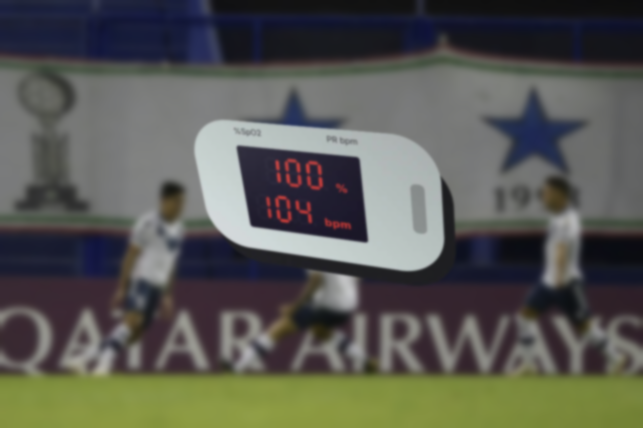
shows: 104 bpm
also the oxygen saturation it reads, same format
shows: 100 %
